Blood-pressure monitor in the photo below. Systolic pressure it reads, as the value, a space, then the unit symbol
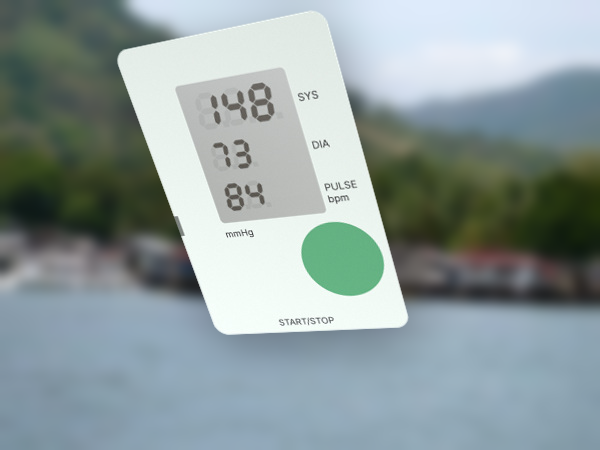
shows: 148 mmHg
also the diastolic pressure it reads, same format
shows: 73 mmHg
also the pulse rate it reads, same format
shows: 84 bpm
